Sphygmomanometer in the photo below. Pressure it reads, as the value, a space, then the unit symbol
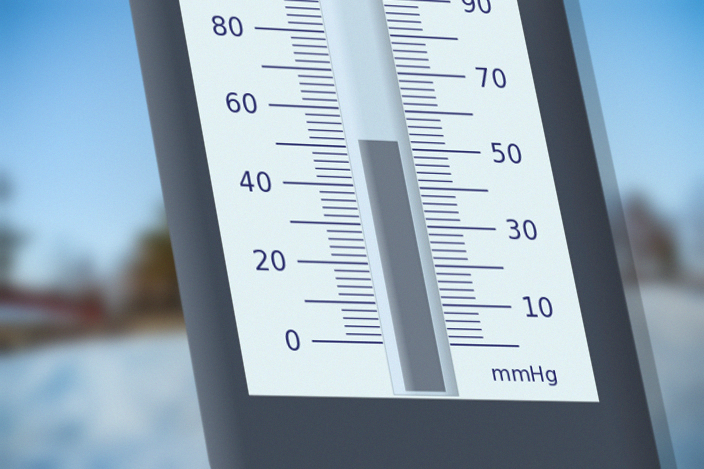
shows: 52 mmHg
